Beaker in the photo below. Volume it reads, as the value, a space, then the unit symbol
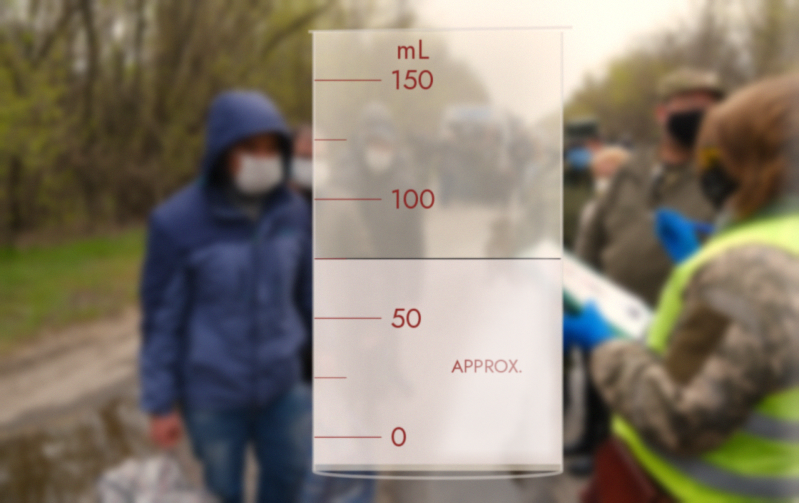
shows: 75 mL
